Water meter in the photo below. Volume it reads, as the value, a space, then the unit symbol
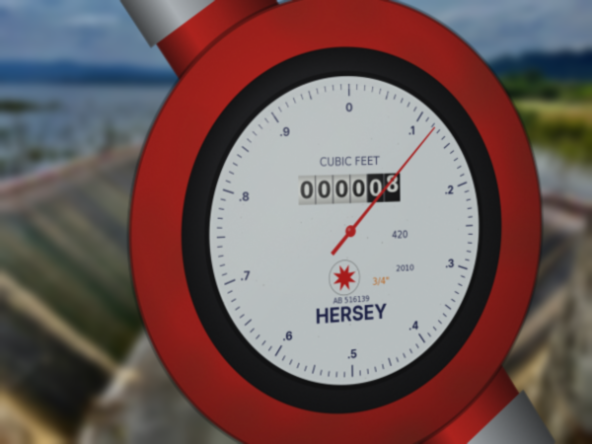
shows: 8.12 ft³
